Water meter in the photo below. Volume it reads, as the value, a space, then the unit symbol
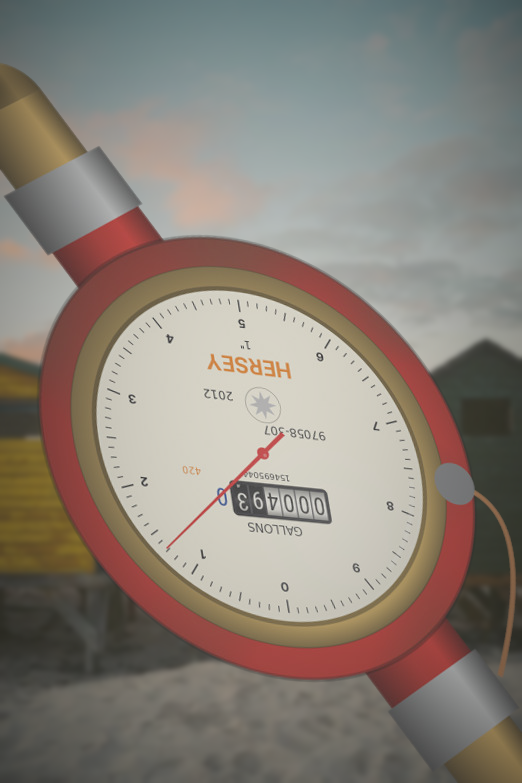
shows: 4931.3 gal
